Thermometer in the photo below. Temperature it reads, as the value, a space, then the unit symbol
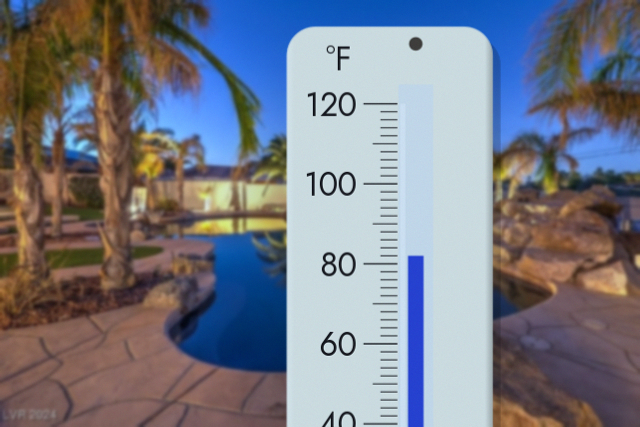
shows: 82 °F
